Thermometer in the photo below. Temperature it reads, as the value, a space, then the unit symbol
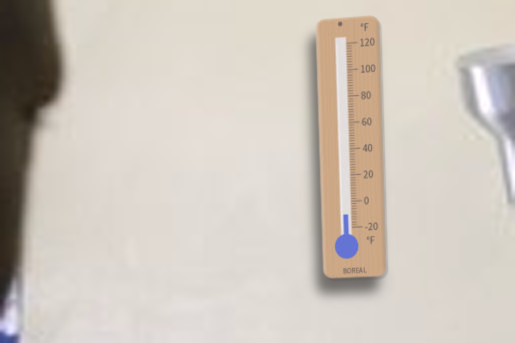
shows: -10 °F
